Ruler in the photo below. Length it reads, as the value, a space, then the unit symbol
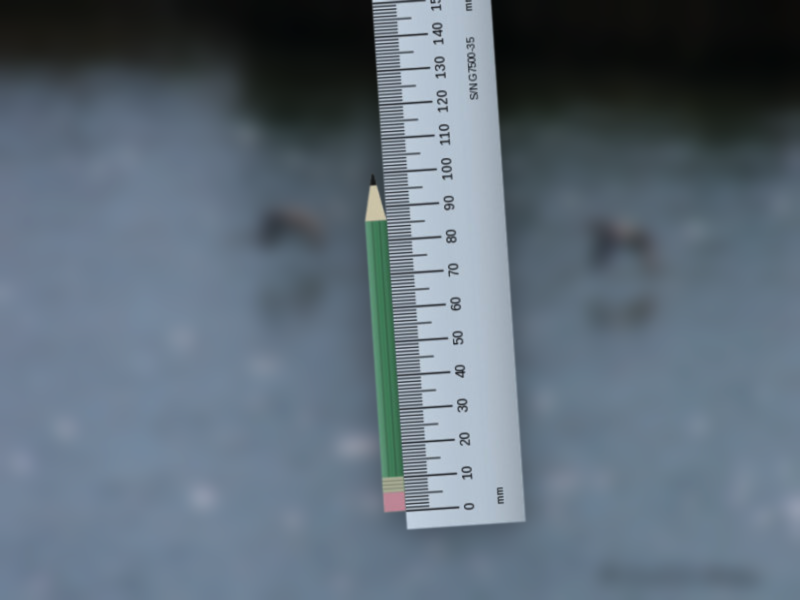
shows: 100 mm
